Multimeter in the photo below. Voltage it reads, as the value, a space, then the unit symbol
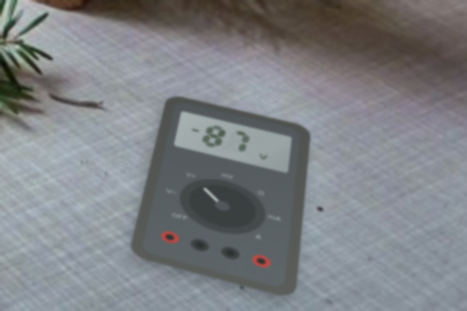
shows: -87 V
